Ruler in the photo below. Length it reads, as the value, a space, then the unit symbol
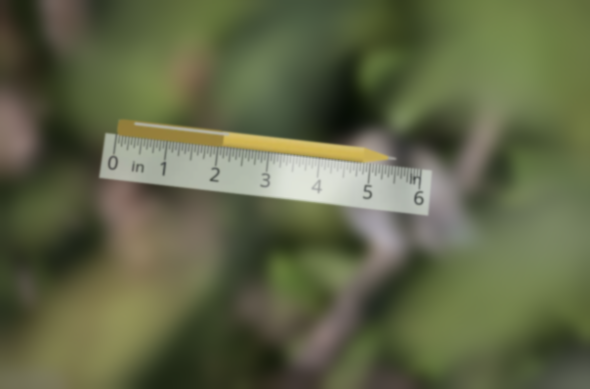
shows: 5.5 in
